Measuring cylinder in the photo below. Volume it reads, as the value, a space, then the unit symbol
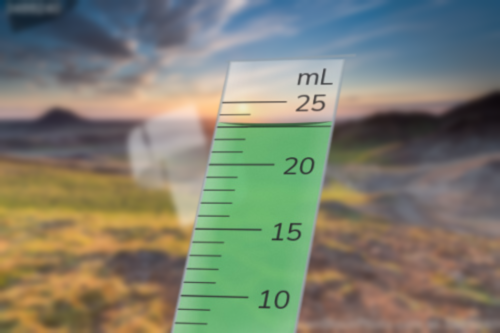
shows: 23 mL
